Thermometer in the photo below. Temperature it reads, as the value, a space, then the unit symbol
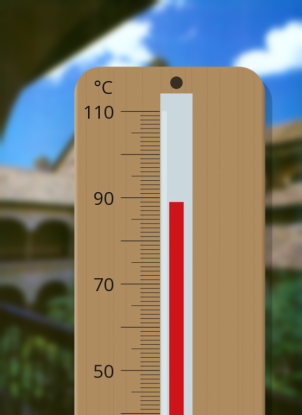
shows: 89 °C
